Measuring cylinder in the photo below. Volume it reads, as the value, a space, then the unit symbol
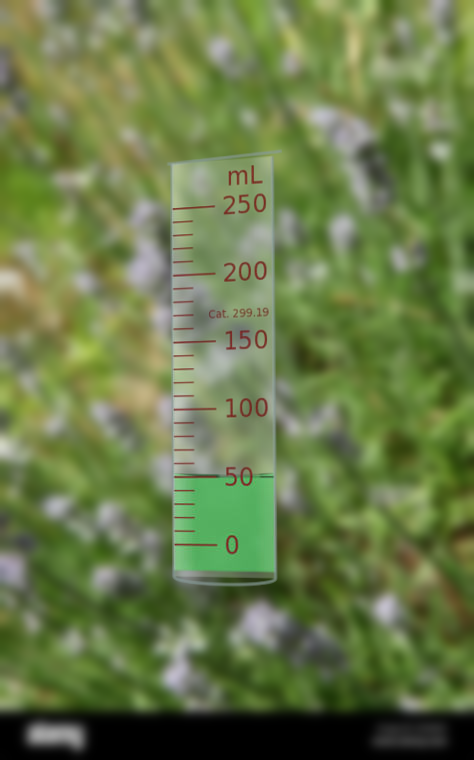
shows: 50 mL
